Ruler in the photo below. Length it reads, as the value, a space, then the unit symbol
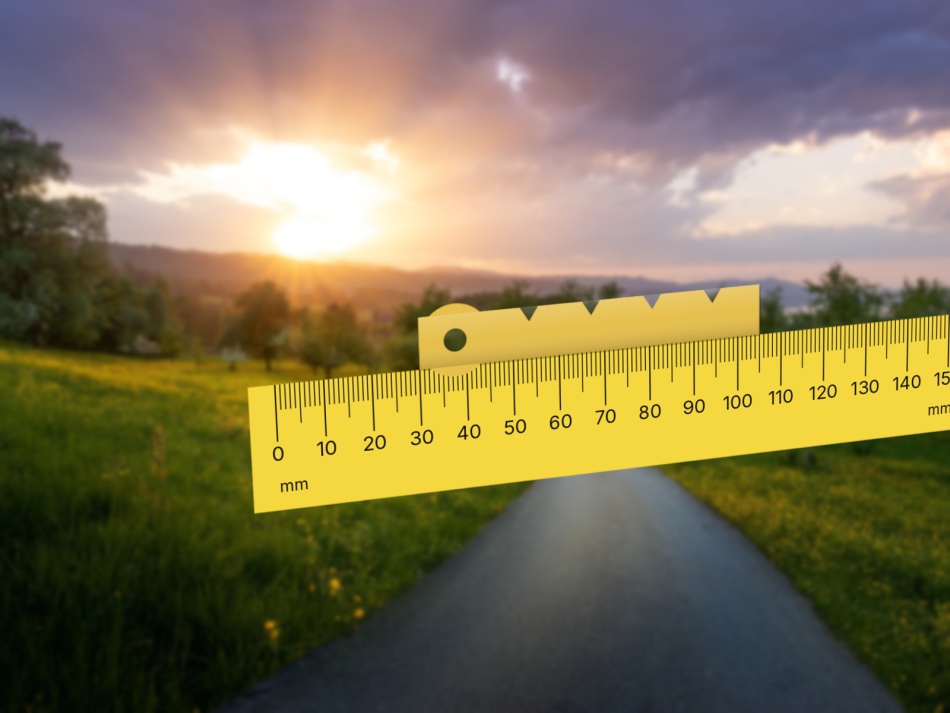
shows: 75 mm
